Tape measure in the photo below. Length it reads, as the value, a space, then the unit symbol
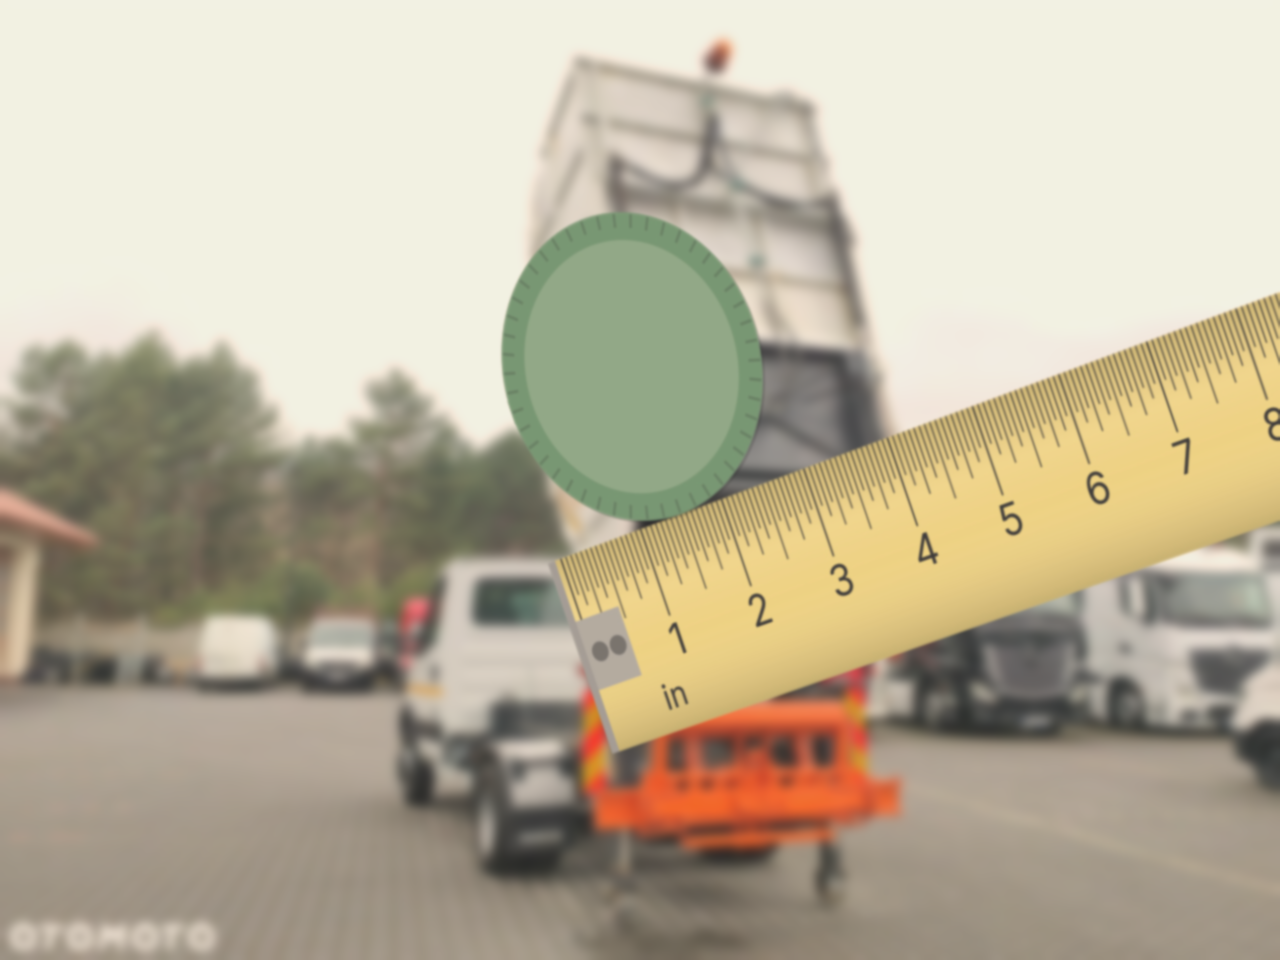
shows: 3 in
